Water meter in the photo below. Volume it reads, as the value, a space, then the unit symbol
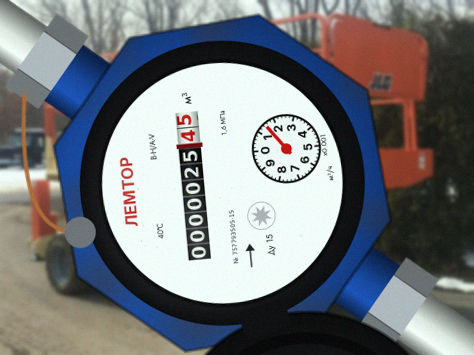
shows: 25.451 m³
